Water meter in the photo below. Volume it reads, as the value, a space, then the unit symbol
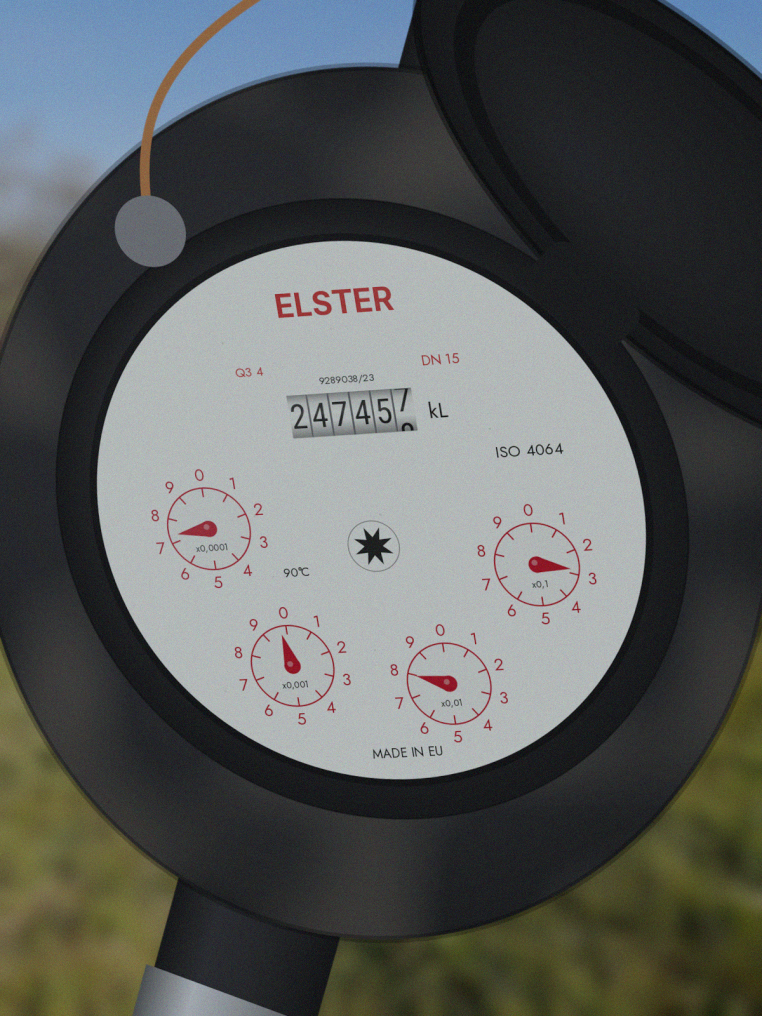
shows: 247457.2797 kL
